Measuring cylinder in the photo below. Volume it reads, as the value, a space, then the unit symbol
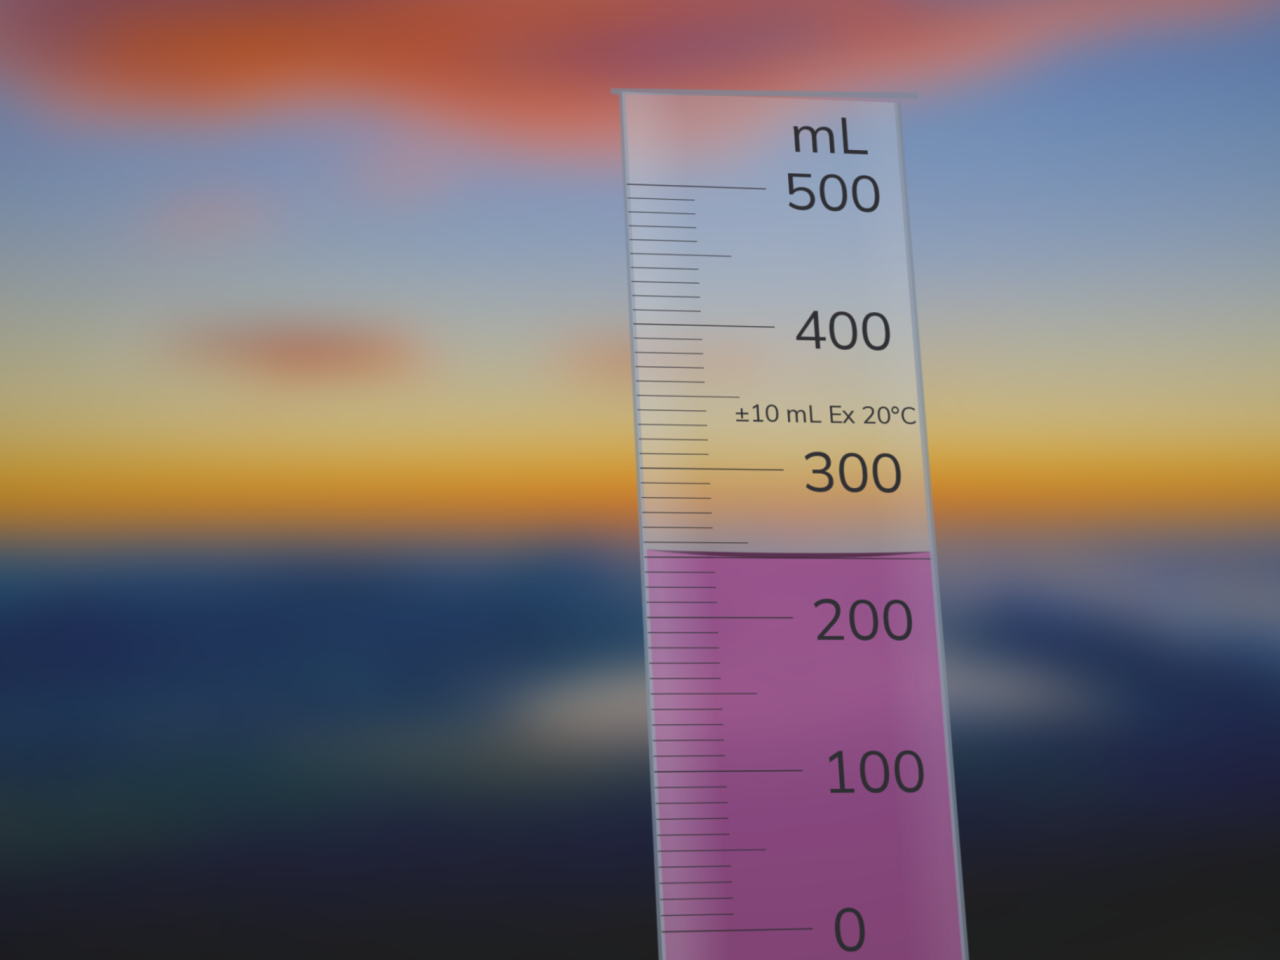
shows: 240 mL
